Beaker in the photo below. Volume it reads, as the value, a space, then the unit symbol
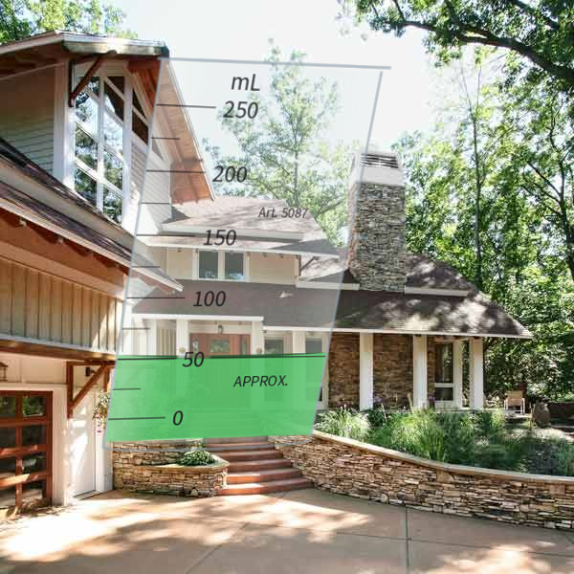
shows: 50 mL
